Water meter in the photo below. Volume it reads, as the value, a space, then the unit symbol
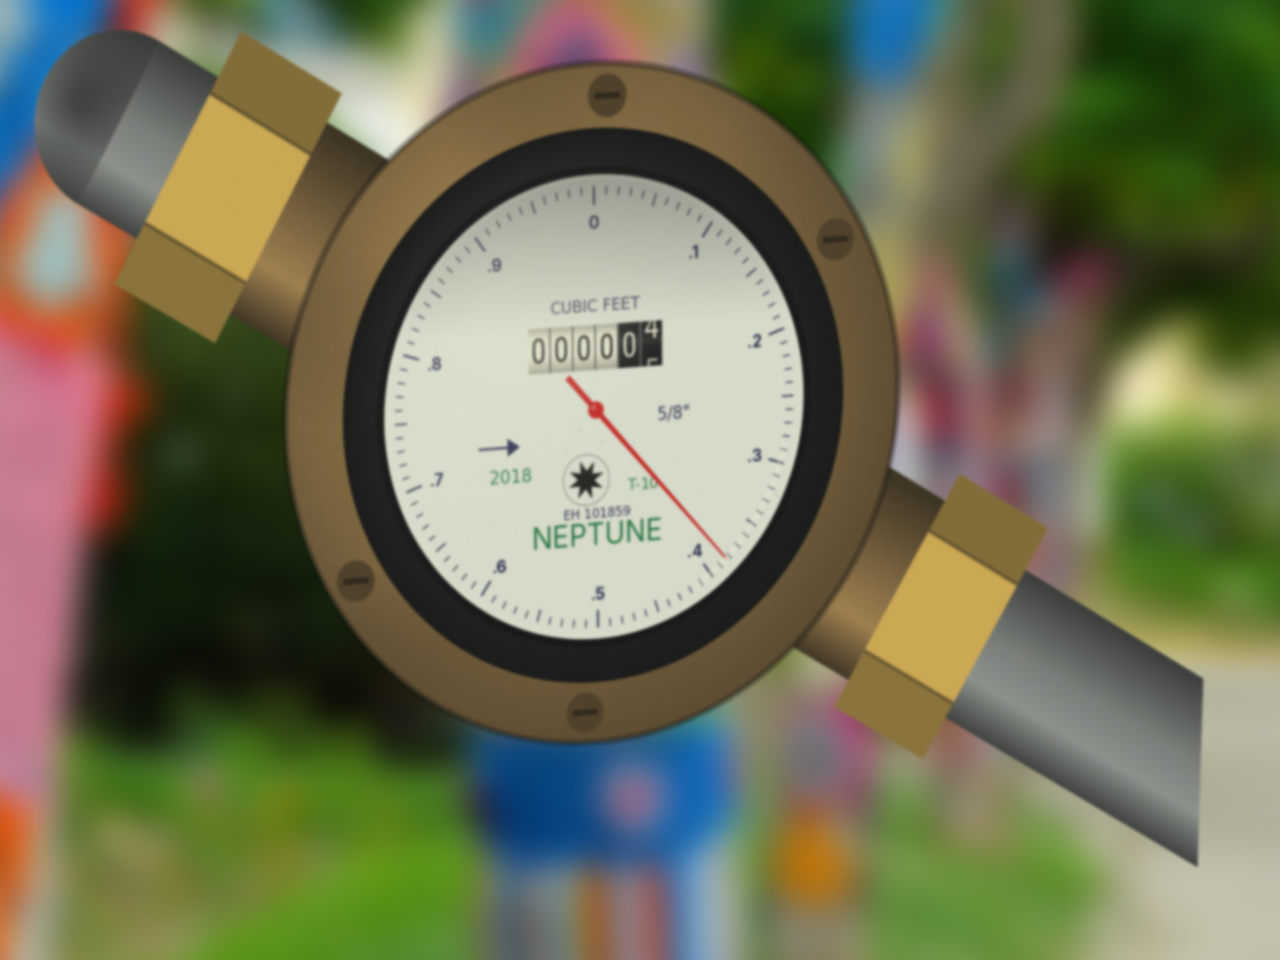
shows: 4.38 ft³
